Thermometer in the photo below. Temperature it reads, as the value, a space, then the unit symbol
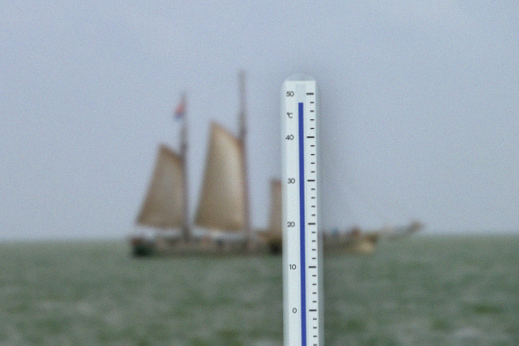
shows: 48 °C
